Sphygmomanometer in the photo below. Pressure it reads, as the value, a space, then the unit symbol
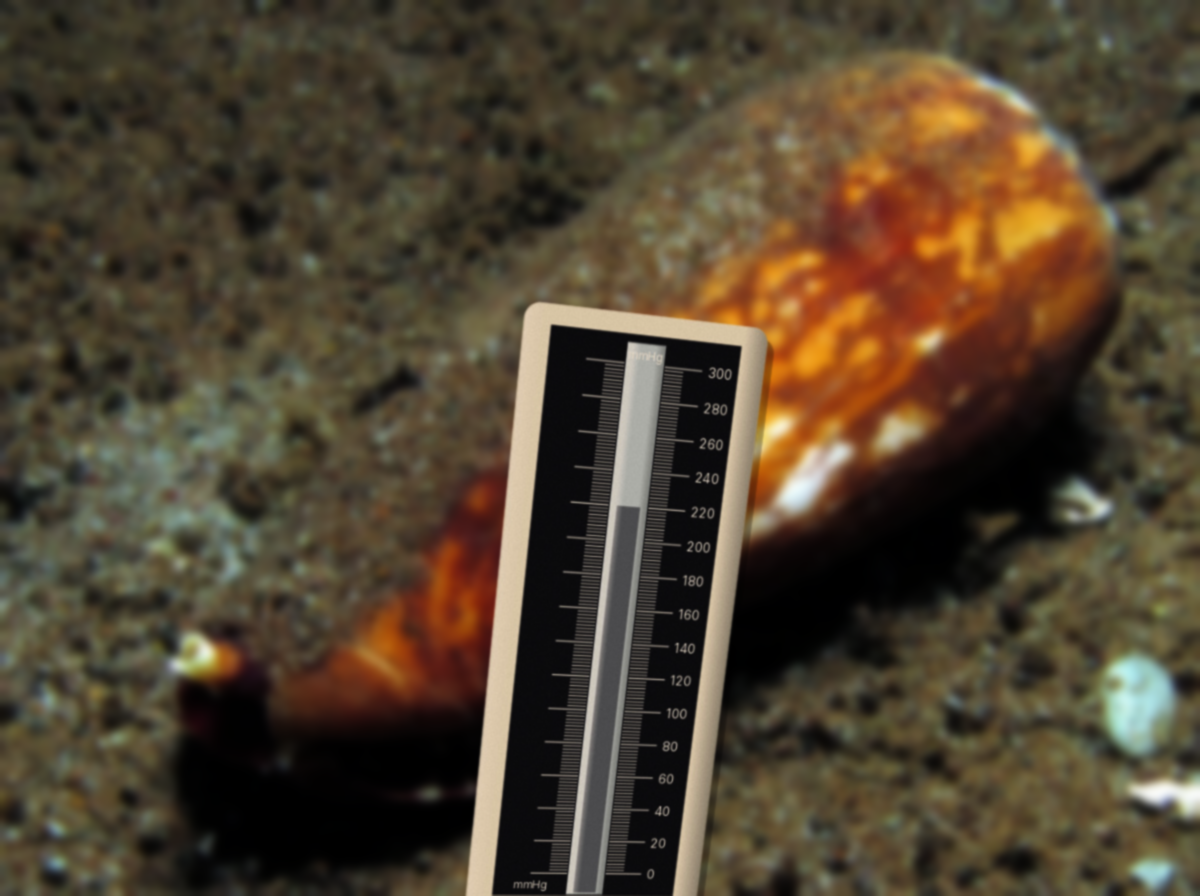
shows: 220 mmHg
